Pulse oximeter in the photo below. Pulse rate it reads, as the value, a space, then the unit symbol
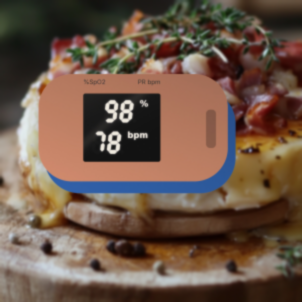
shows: 78 bpm
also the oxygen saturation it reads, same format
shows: 98 %
